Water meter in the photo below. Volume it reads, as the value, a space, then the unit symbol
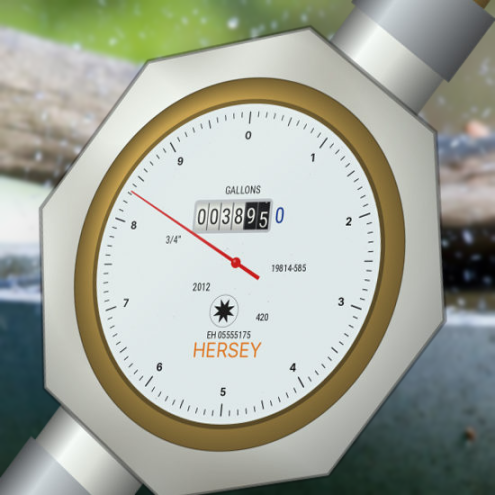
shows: 38948.3 gal
